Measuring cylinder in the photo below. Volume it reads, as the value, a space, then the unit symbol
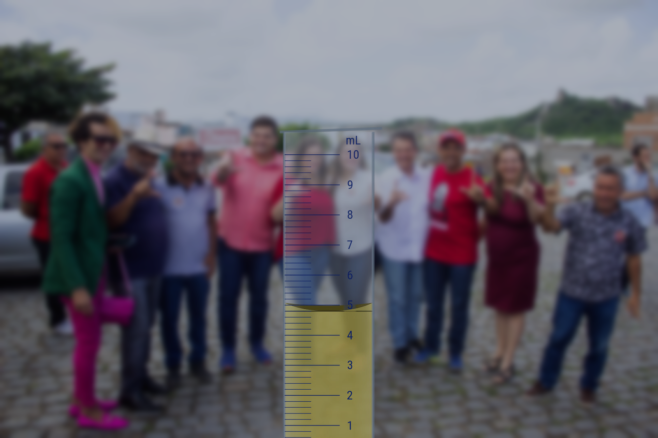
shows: 4.8 mL
